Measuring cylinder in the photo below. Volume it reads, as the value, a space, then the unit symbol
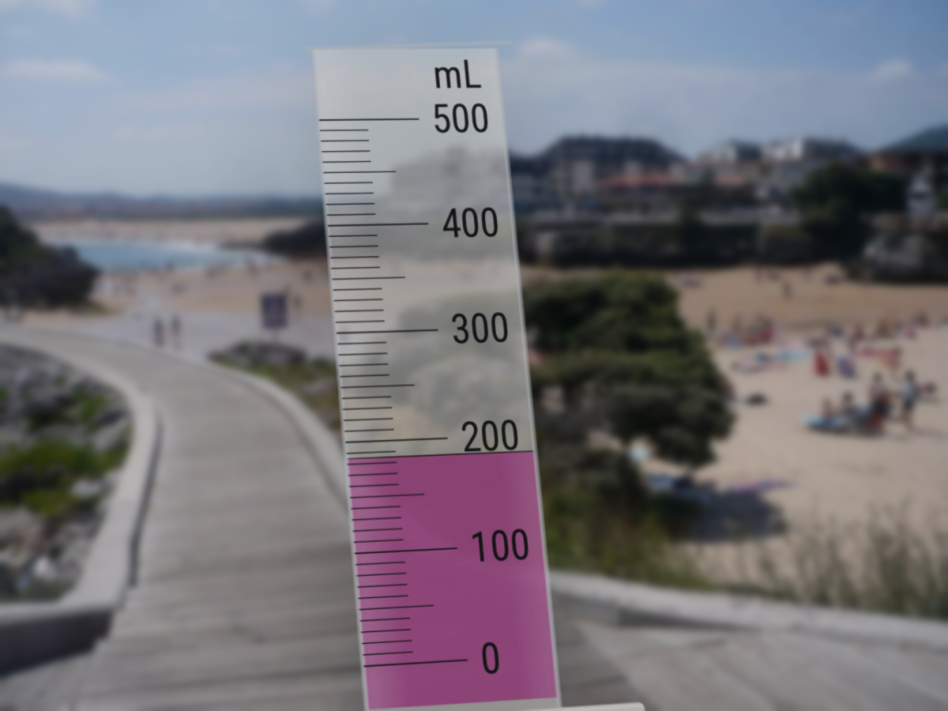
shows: 185 mL
